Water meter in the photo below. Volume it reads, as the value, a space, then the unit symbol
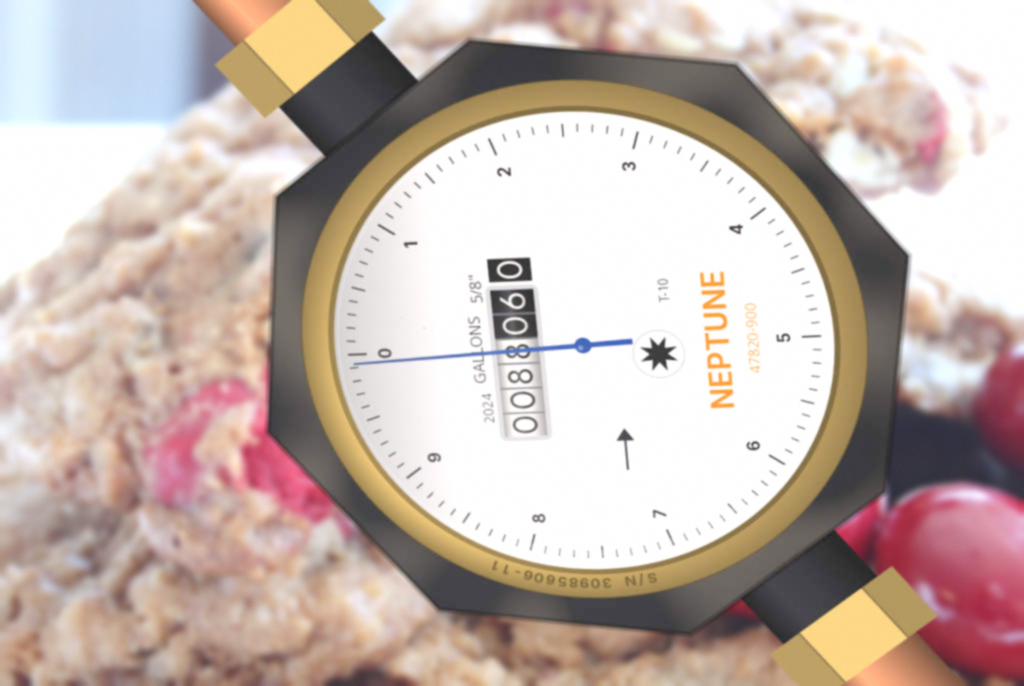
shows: 88059.9 gal
